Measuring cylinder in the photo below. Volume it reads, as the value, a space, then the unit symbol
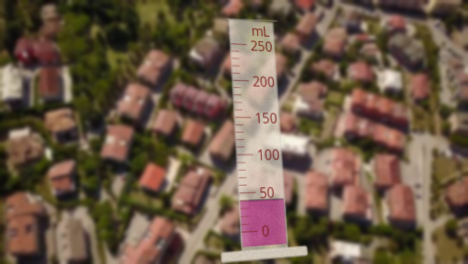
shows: 40 mL
